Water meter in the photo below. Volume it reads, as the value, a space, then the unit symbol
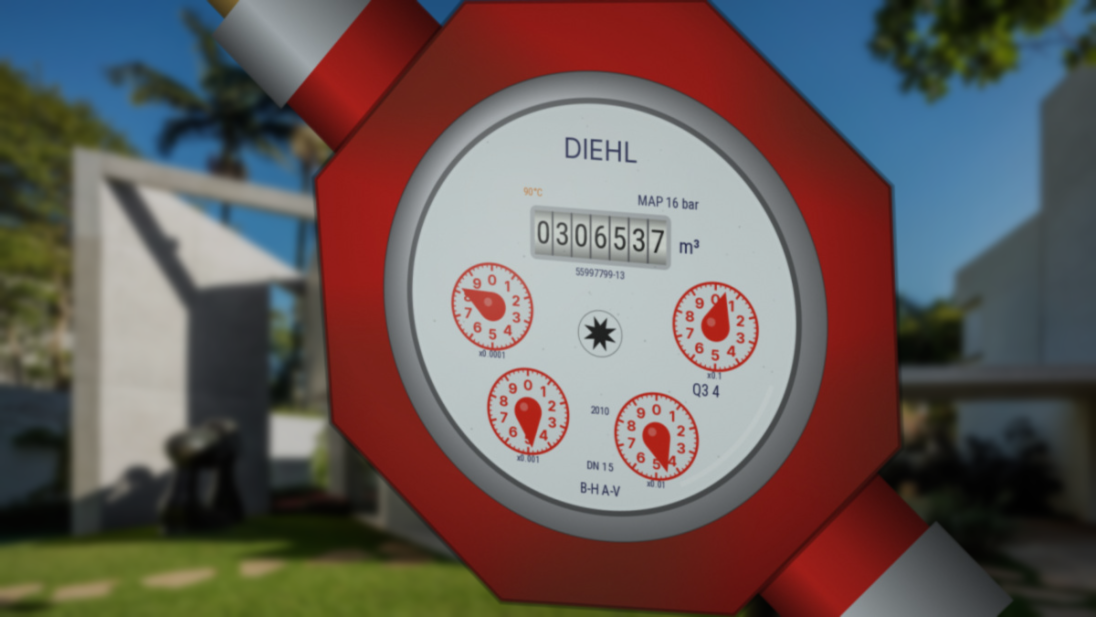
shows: 306537.0448 m³
